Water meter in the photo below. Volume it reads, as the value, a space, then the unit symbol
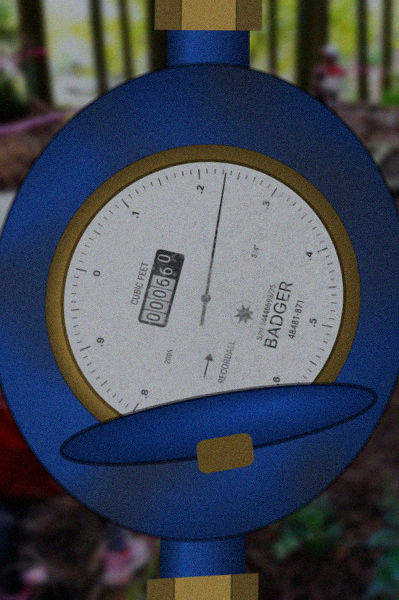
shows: 660.23 ft³
